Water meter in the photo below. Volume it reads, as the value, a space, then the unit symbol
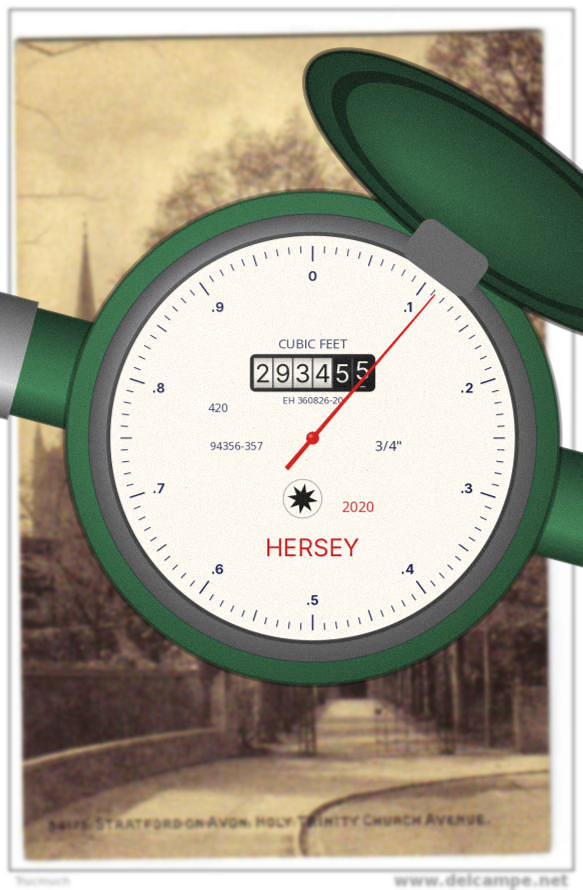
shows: 293455.11 ft³
